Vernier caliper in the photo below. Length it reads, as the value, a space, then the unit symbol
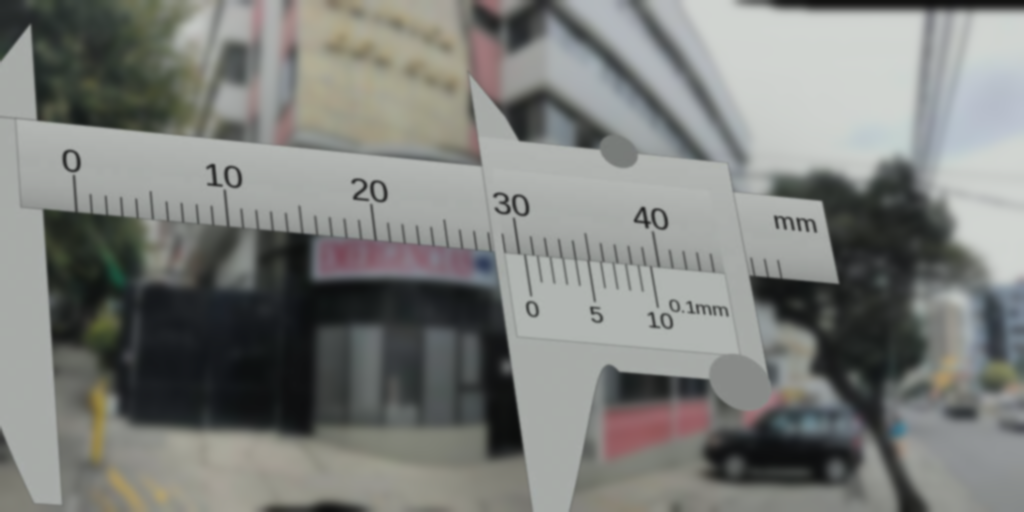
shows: 30.4 mm
